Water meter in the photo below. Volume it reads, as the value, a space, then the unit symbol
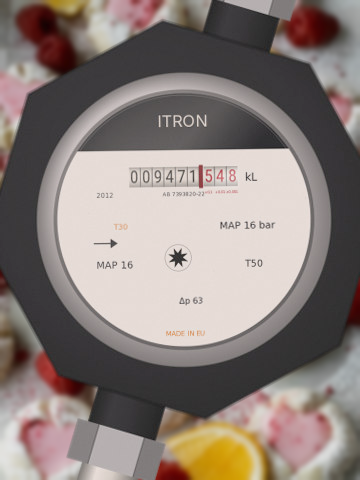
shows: 9471.548 kL
